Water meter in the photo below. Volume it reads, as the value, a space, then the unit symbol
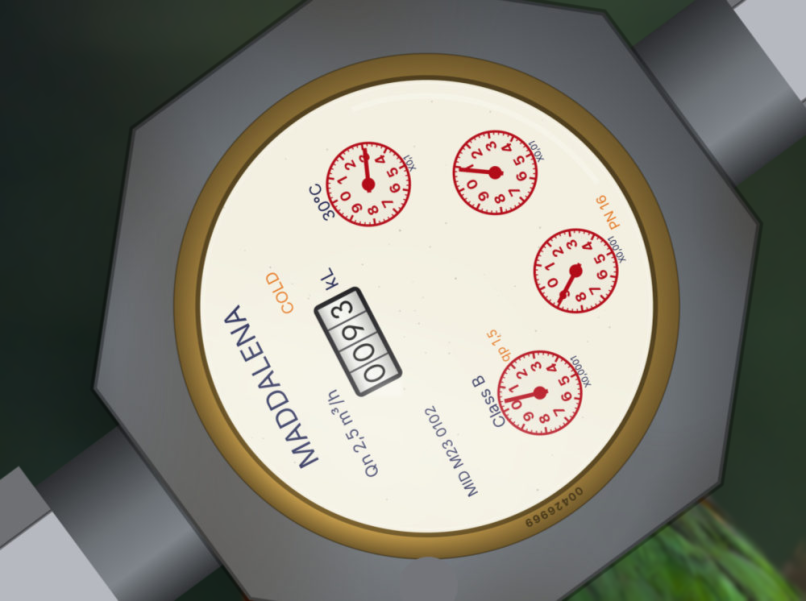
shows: 93.3090 kL
